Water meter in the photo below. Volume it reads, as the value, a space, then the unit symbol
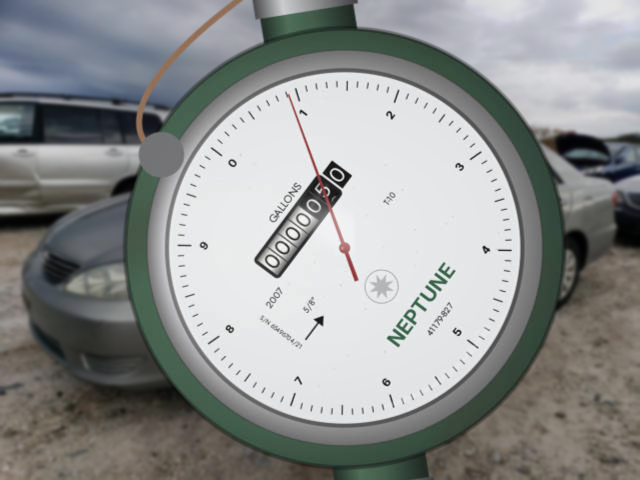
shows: 50.9 gal
